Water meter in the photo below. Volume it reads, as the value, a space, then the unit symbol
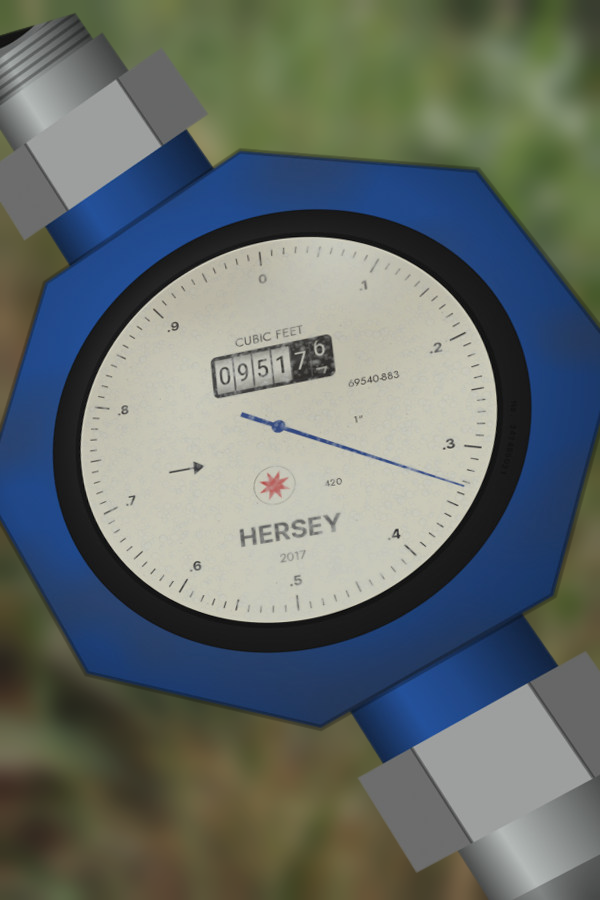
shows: 95176.33 ft³
